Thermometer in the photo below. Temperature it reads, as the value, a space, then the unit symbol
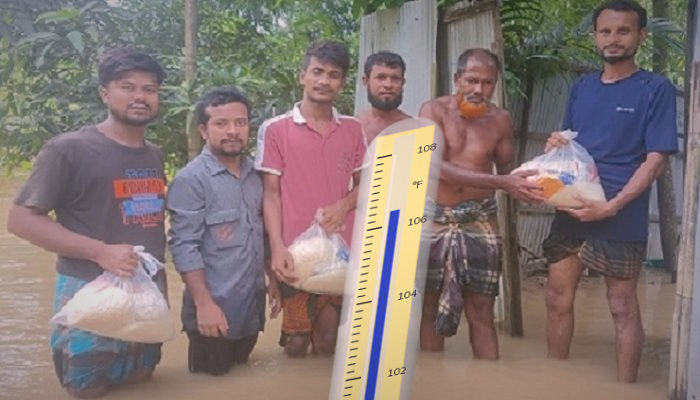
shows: 106.4 °F
